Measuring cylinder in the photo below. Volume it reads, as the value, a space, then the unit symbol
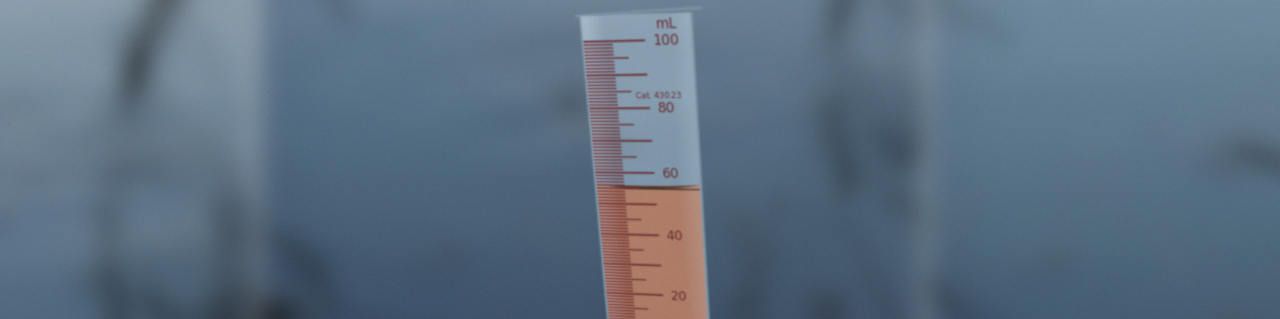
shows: 55 mL
